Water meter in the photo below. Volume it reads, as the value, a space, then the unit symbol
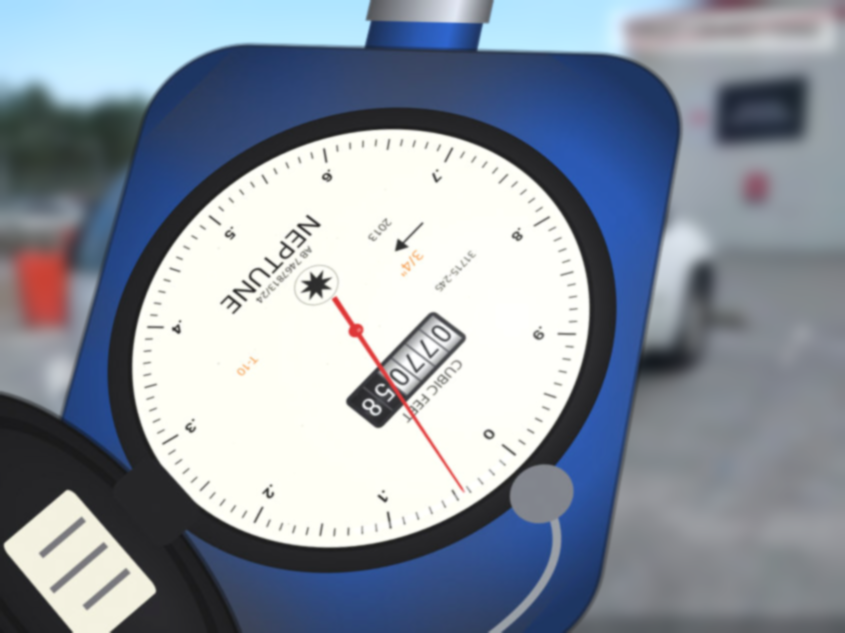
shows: 77058.04 ft³
